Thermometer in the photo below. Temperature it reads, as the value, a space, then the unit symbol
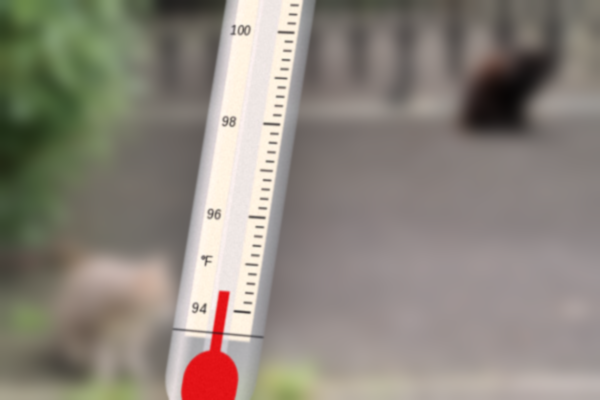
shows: 94.4 °F
